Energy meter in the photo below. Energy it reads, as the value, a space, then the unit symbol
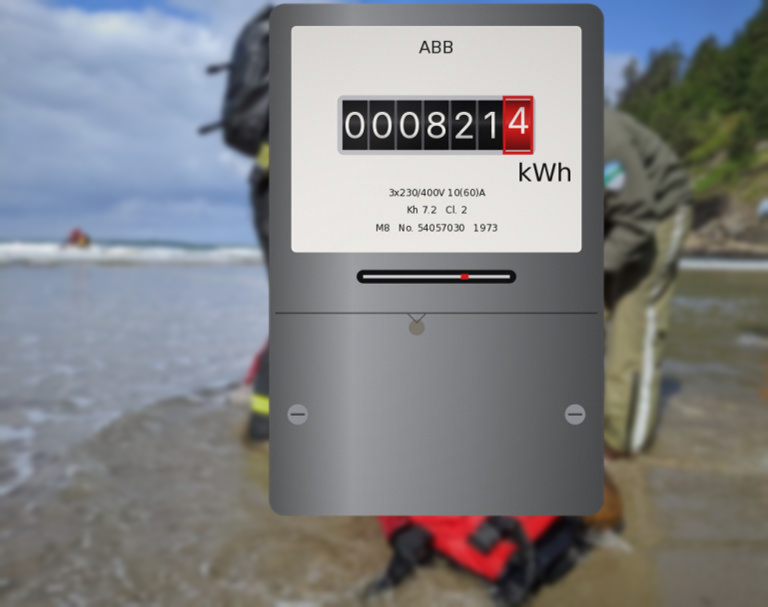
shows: 821.4 kWh
